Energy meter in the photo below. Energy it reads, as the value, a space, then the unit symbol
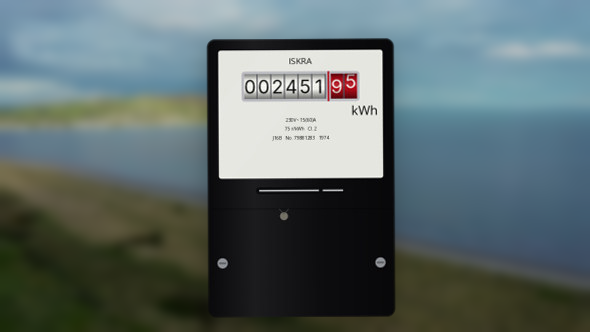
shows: 2451.95 kWh
